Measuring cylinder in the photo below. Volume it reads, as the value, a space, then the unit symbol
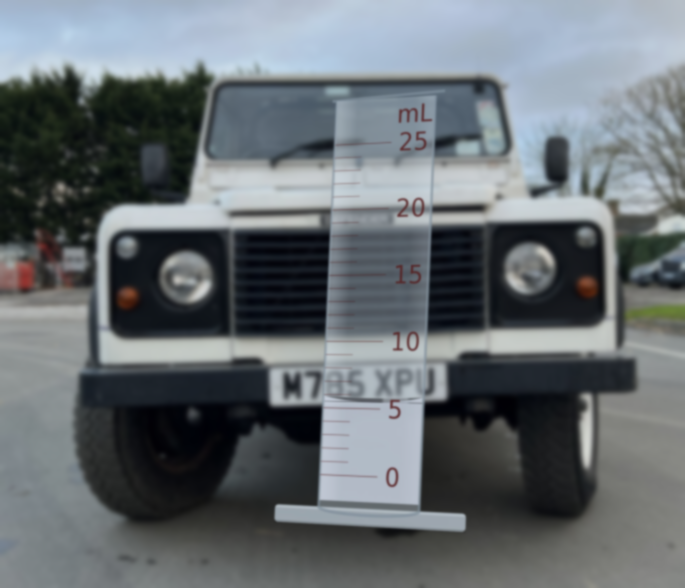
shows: 5.5 mL
